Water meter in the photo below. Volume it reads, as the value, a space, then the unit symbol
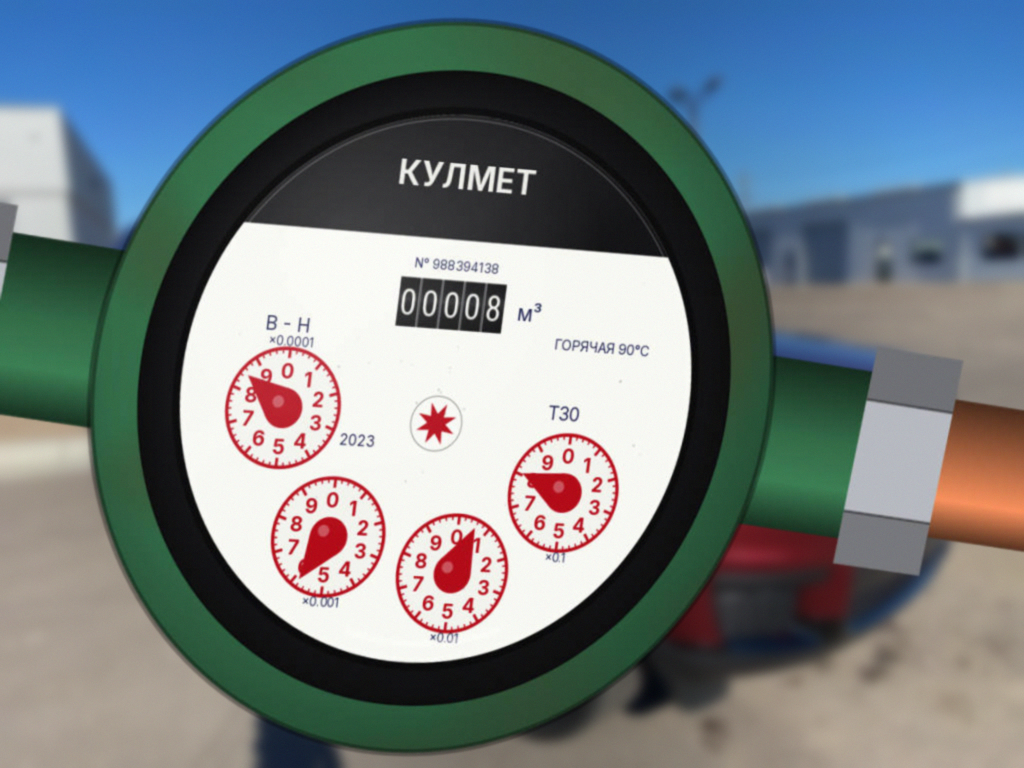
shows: 8.8058 m³
